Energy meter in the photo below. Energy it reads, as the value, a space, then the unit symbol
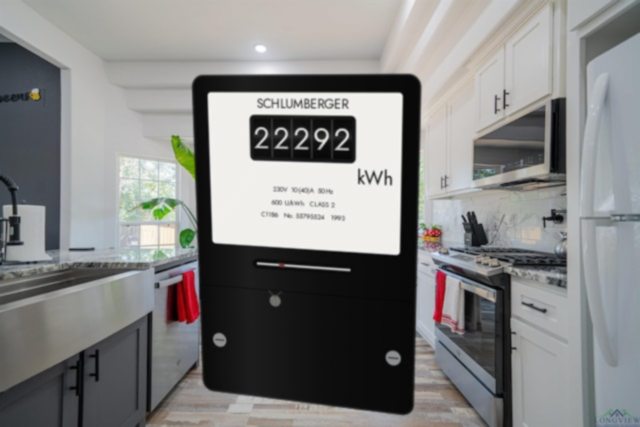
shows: 22292 kWh
